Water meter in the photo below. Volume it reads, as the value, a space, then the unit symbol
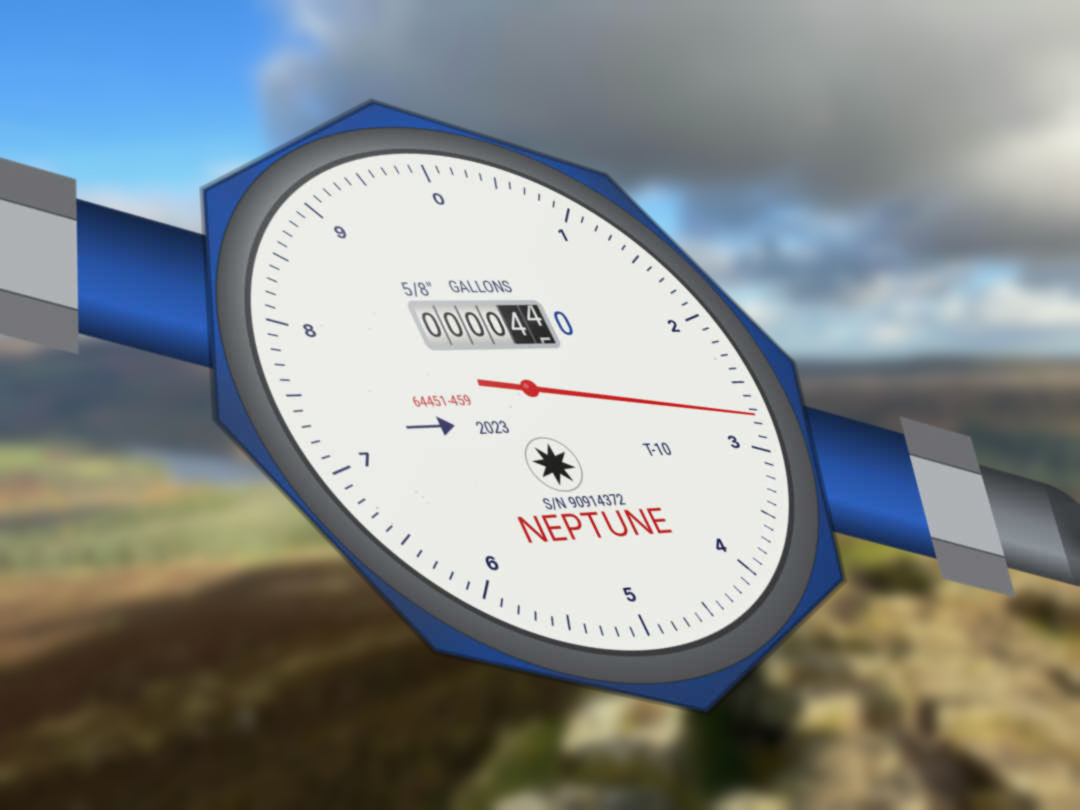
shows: 442.7 gal
